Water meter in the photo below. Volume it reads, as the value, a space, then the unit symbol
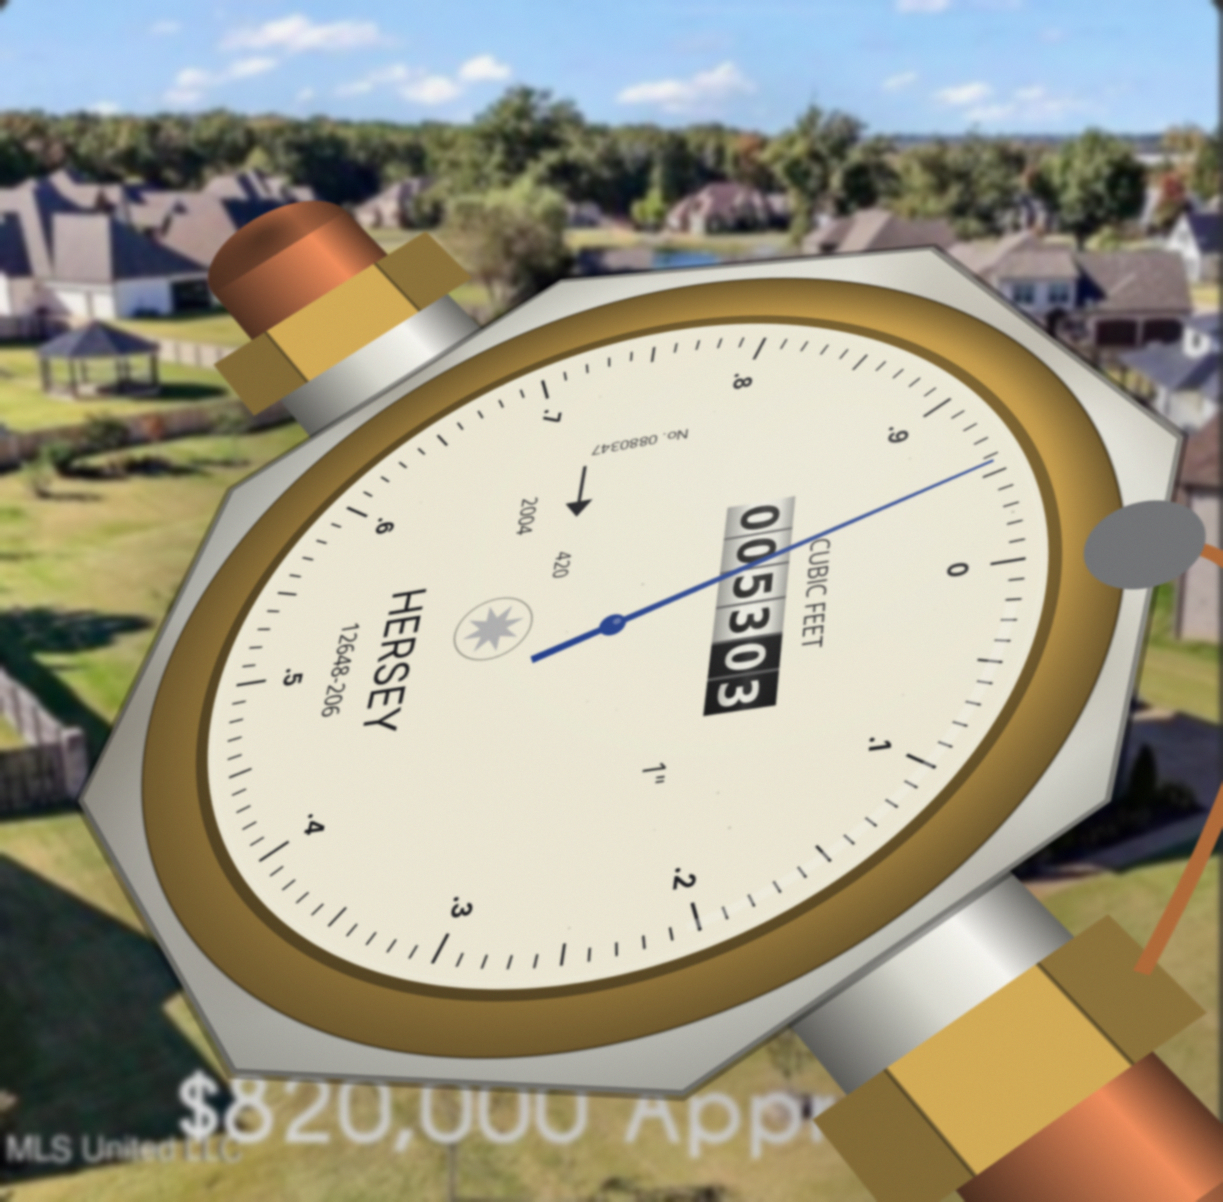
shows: 5302.94 ft³
